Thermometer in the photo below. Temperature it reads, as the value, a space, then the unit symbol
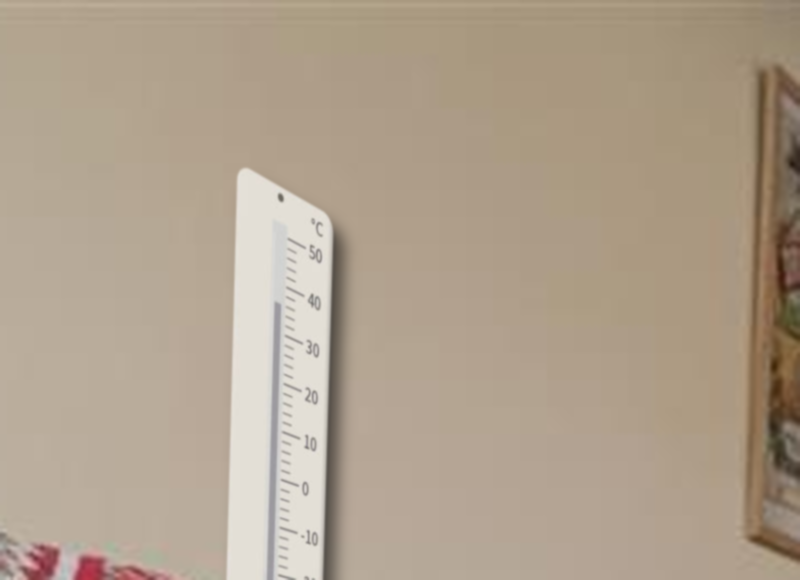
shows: 36 °C
